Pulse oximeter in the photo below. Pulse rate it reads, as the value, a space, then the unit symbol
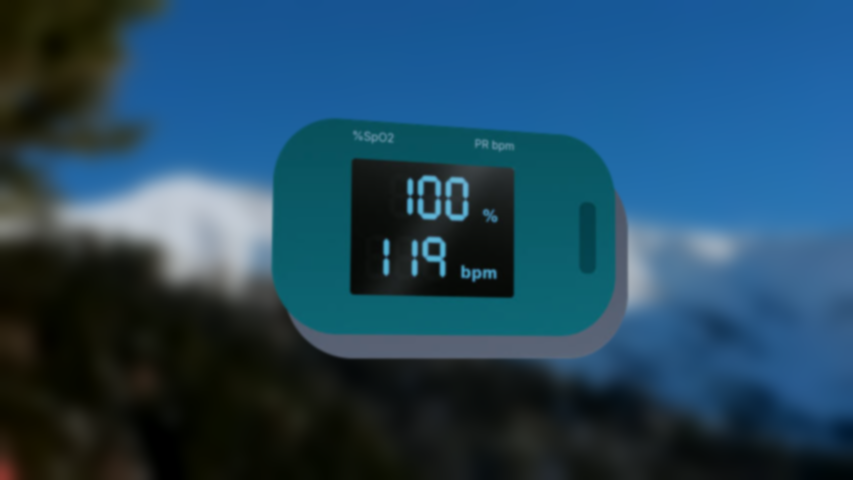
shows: 119 bpm
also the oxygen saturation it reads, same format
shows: 100 %
